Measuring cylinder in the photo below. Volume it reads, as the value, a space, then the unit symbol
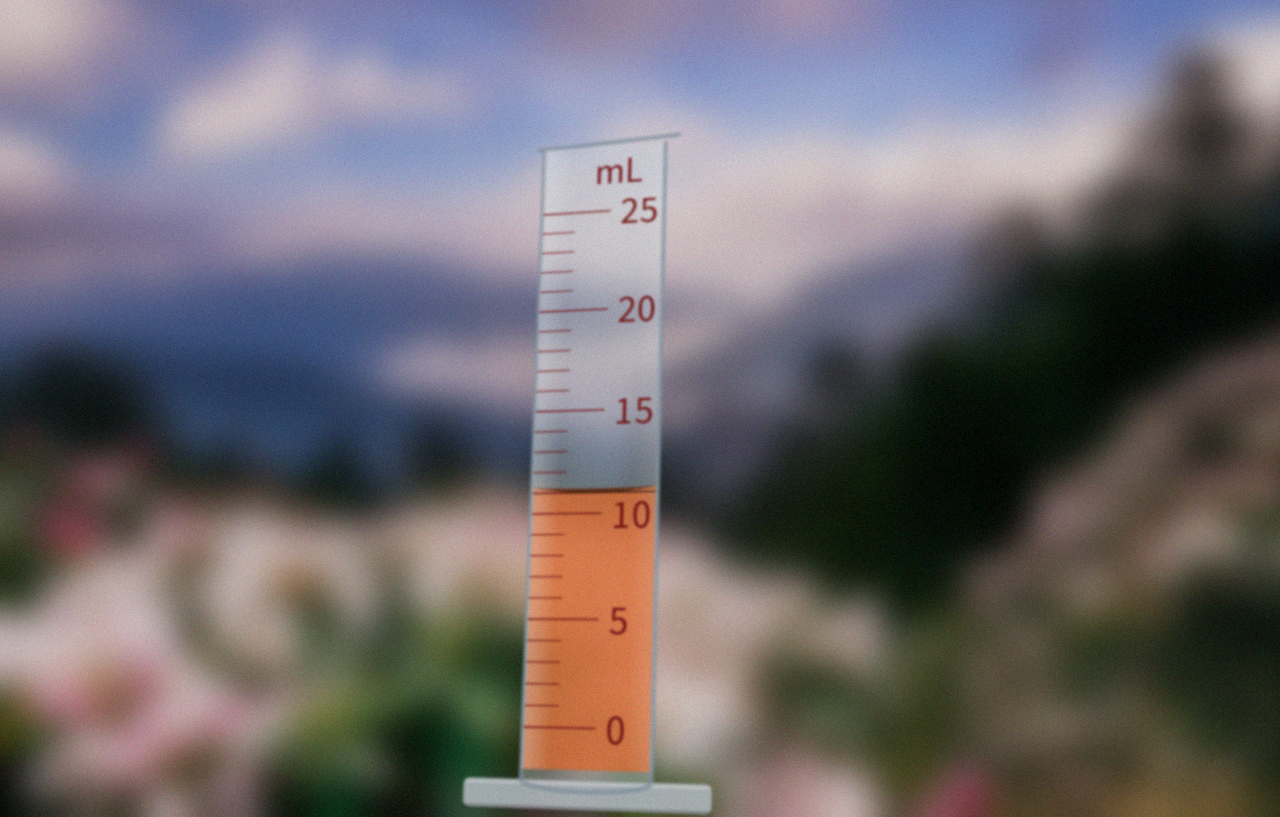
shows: 11 mL
